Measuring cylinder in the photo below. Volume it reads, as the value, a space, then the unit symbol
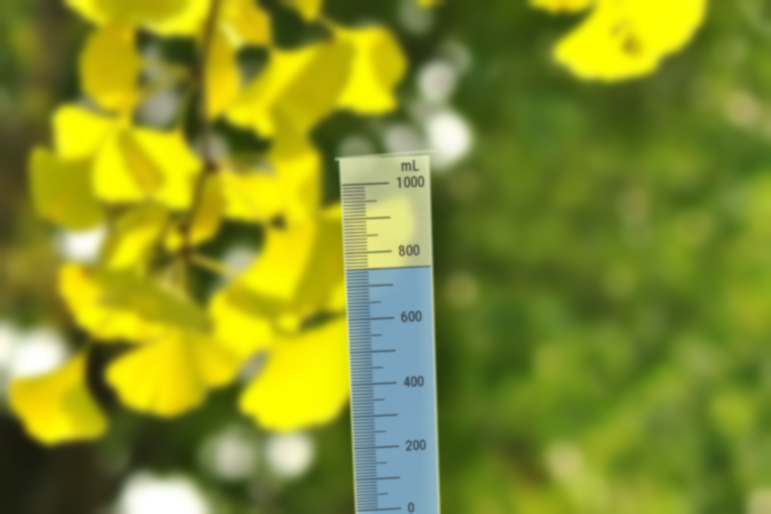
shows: 750 mL
